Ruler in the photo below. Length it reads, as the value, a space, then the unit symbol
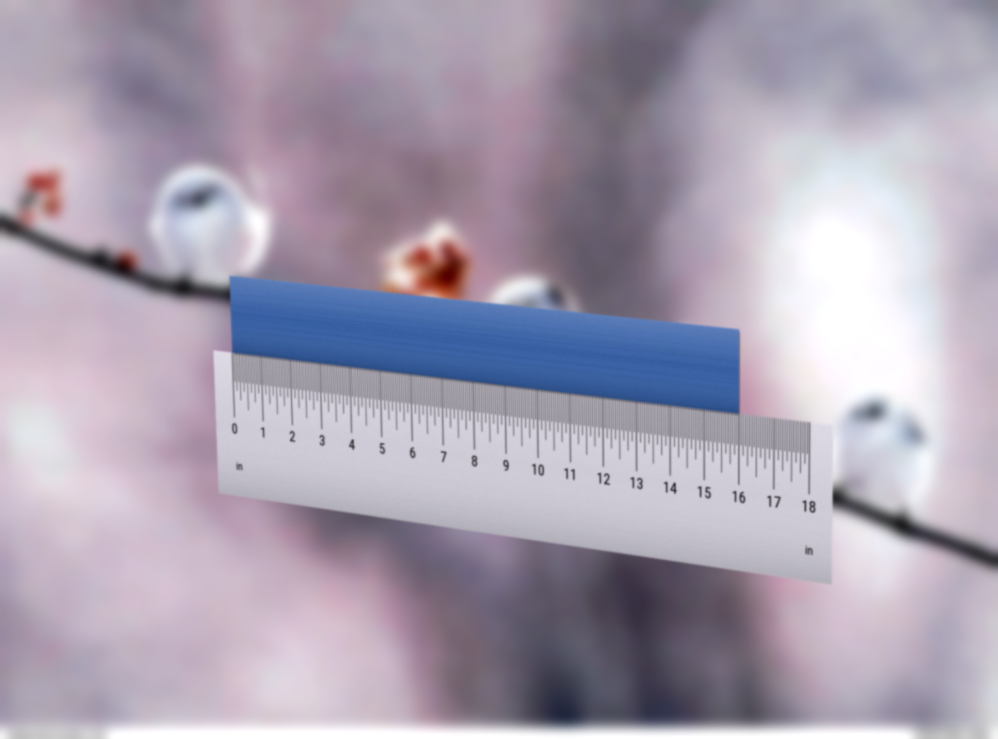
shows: 16 in
